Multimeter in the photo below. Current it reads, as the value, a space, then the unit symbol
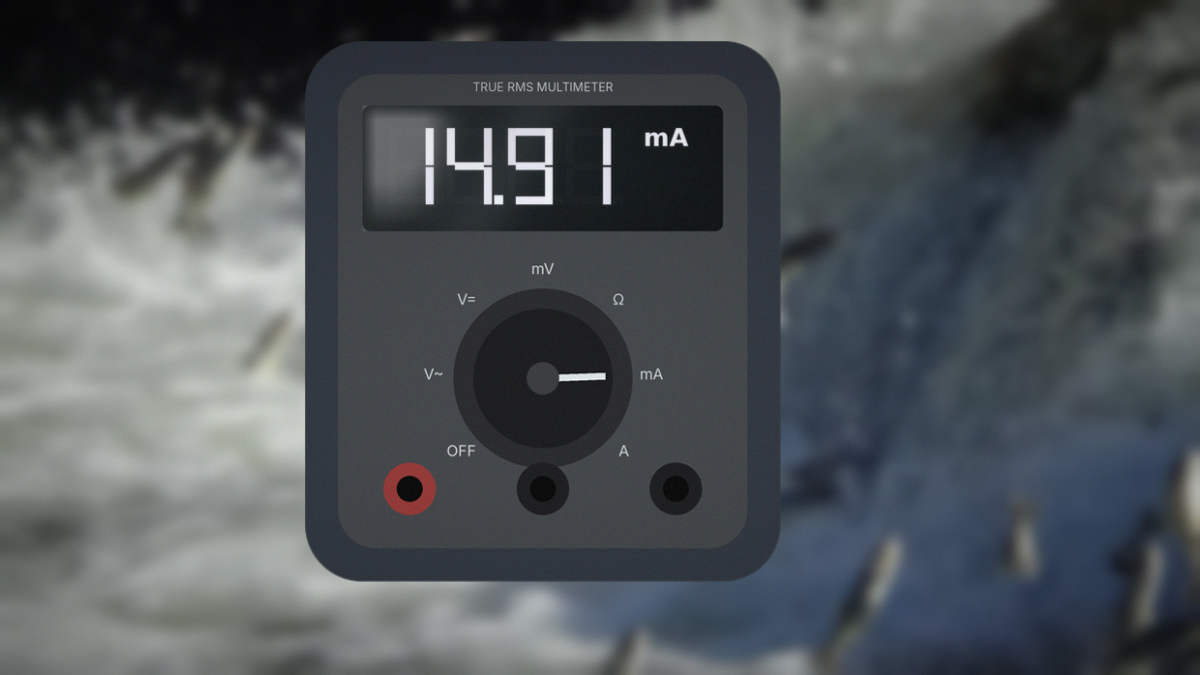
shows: 14.91 mA
